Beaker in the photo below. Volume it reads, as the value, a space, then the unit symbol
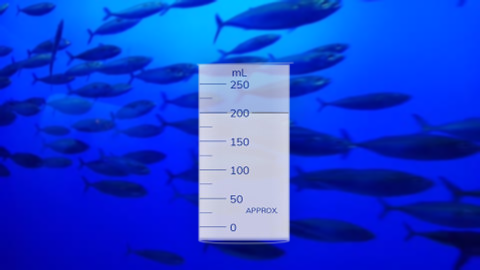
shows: 200 mL
